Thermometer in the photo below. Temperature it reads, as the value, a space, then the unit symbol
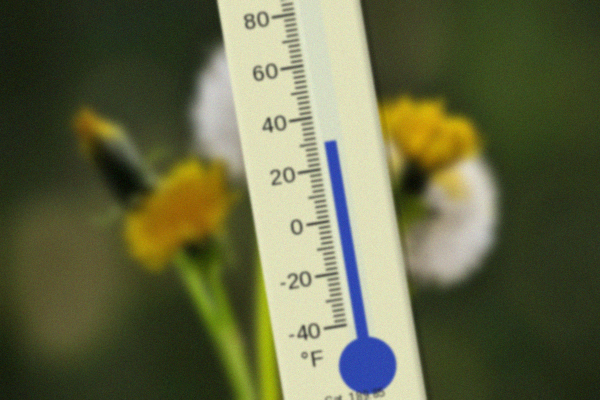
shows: 30 °F
